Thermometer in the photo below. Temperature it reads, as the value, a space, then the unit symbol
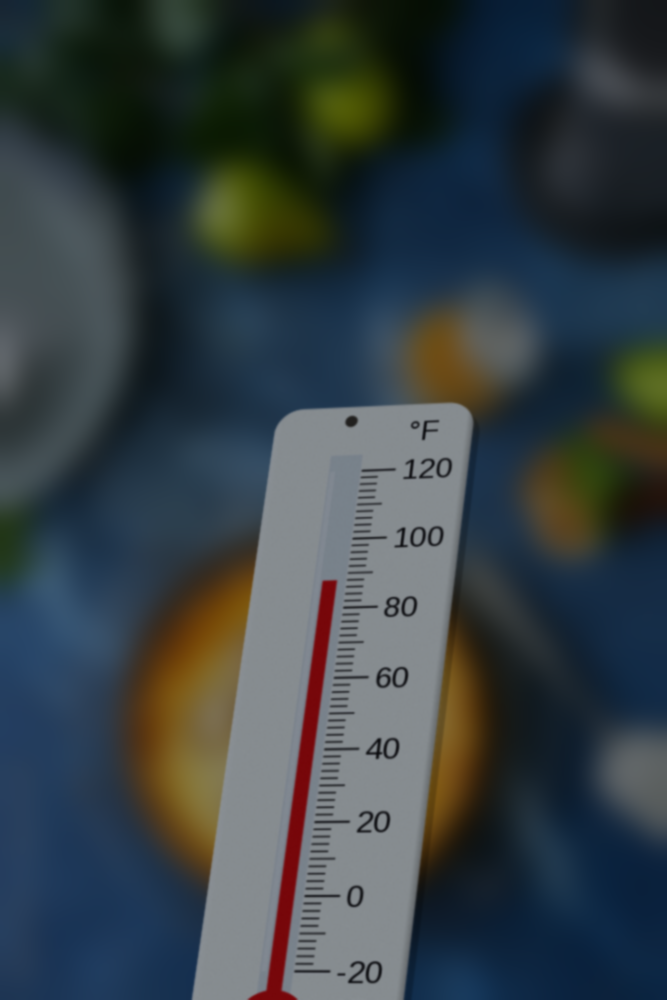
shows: 88 °F
